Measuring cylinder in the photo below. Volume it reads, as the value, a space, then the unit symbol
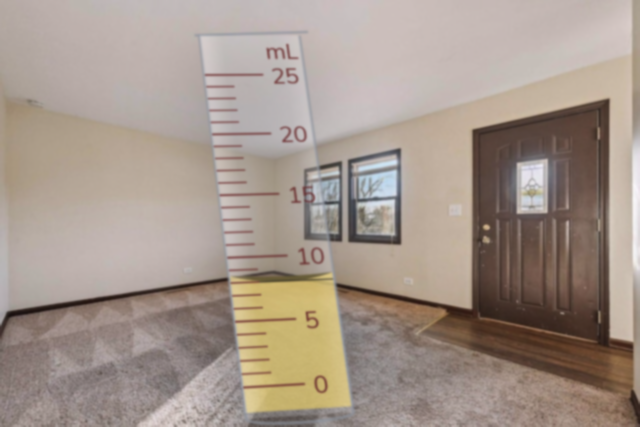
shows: 8 mL
